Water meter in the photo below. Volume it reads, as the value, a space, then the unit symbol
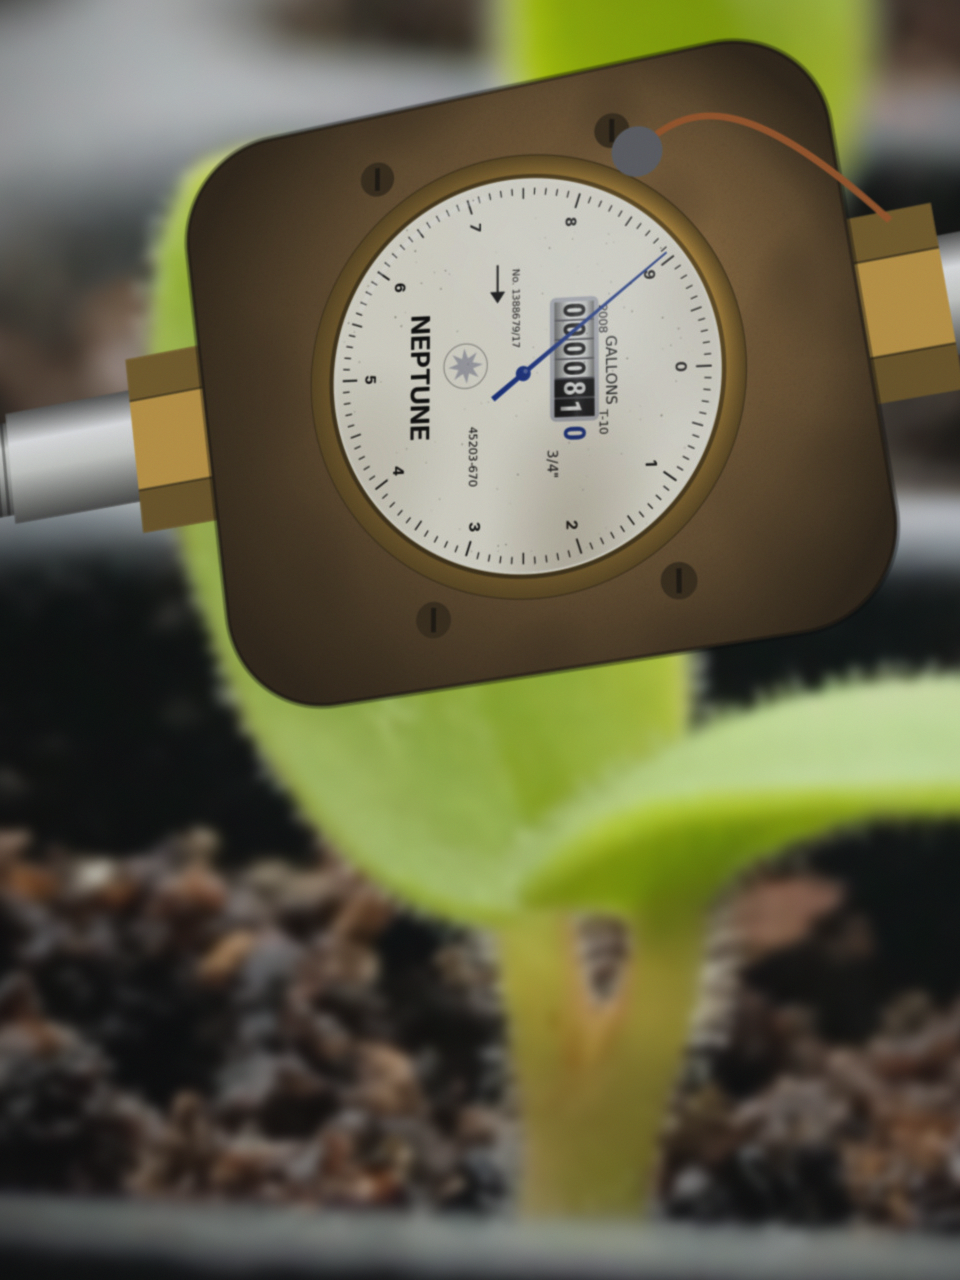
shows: 808.9 gal
